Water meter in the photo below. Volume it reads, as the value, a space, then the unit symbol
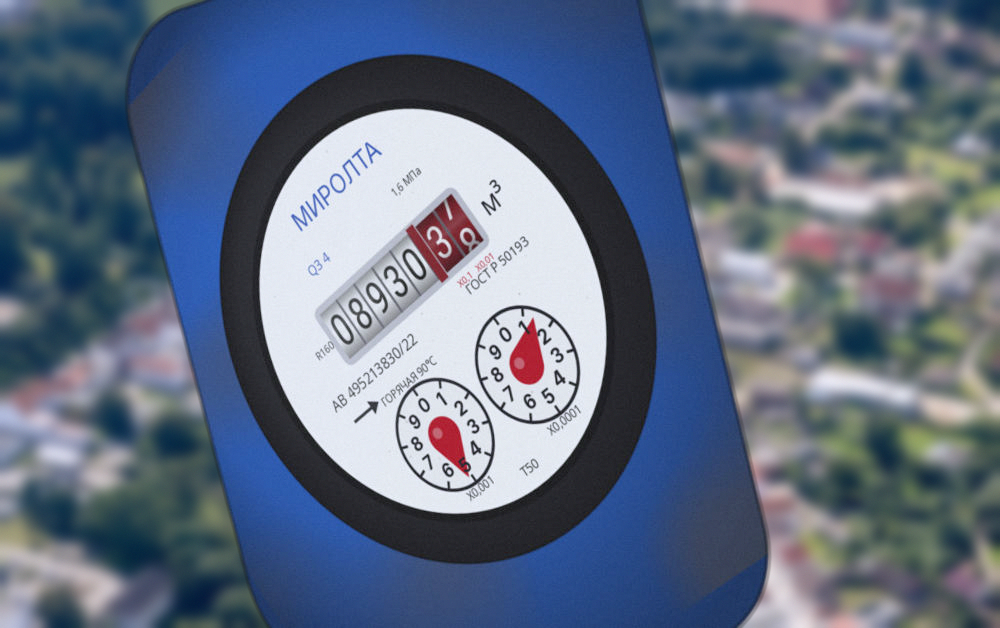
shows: 8930.3751 m³
